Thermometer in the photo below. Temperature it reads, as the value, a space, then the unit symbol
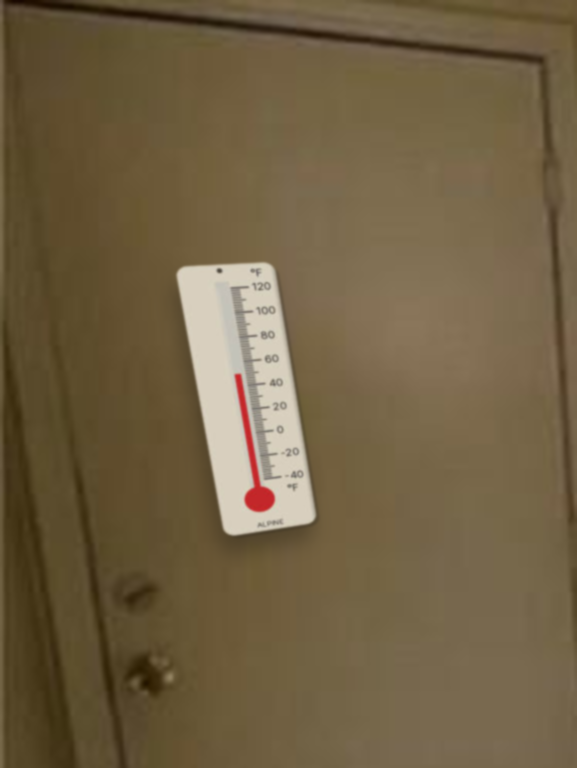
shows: 50 °F
